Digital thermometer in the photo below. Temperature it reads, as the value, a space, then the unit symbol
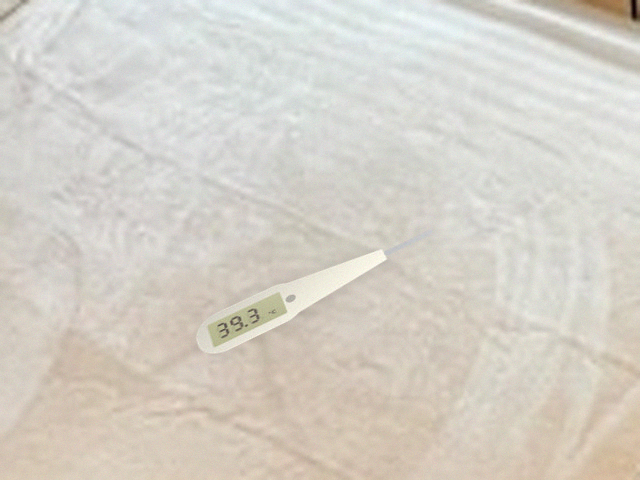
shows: 39.3 °C
